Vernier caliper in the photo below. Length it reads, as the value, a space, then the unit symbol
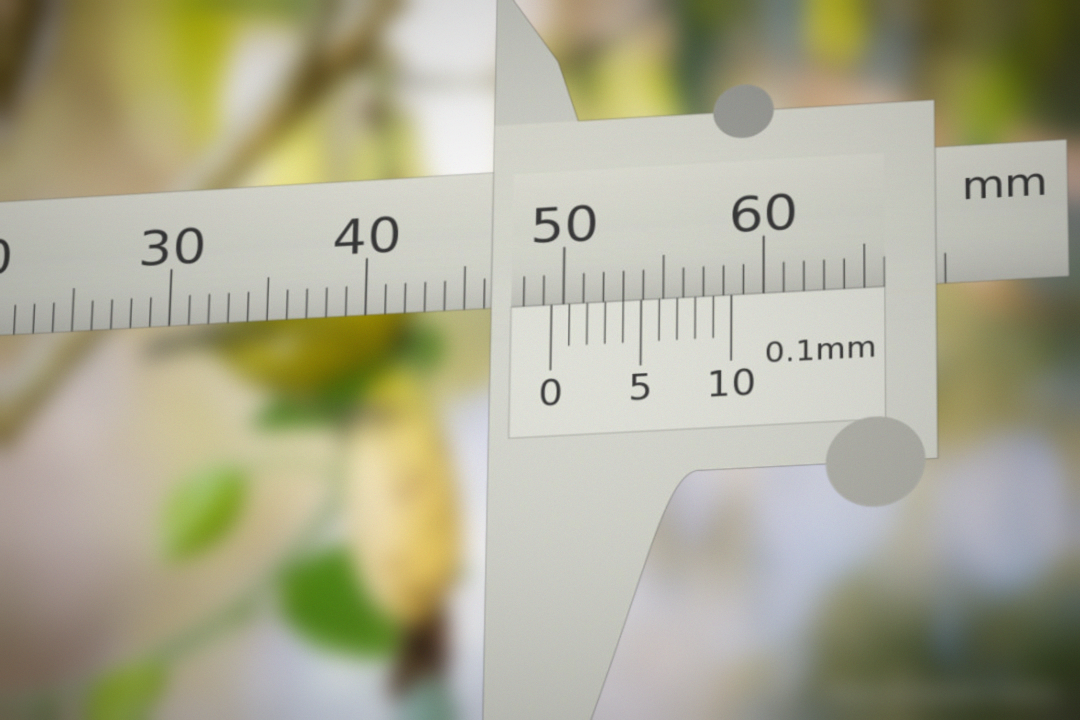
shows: 49.4 mm
